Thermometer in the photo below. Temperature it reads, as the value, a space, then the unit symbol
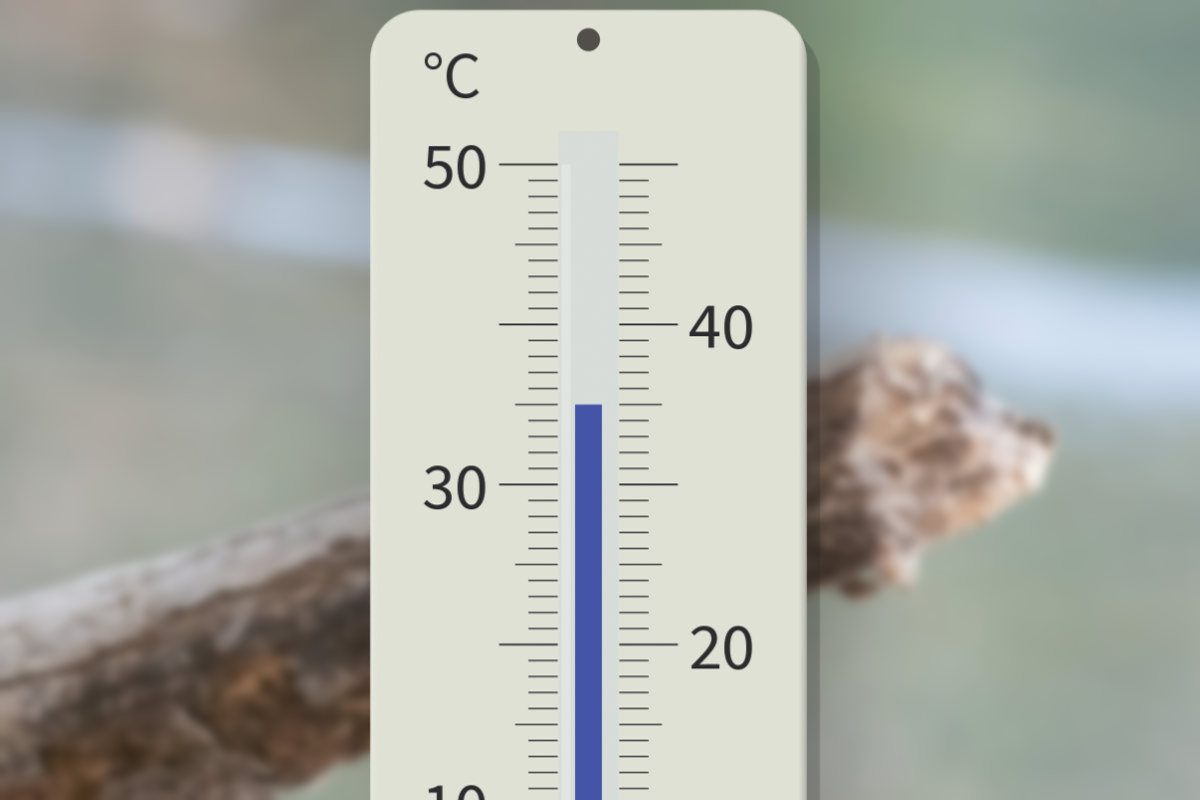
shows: 35 °C
